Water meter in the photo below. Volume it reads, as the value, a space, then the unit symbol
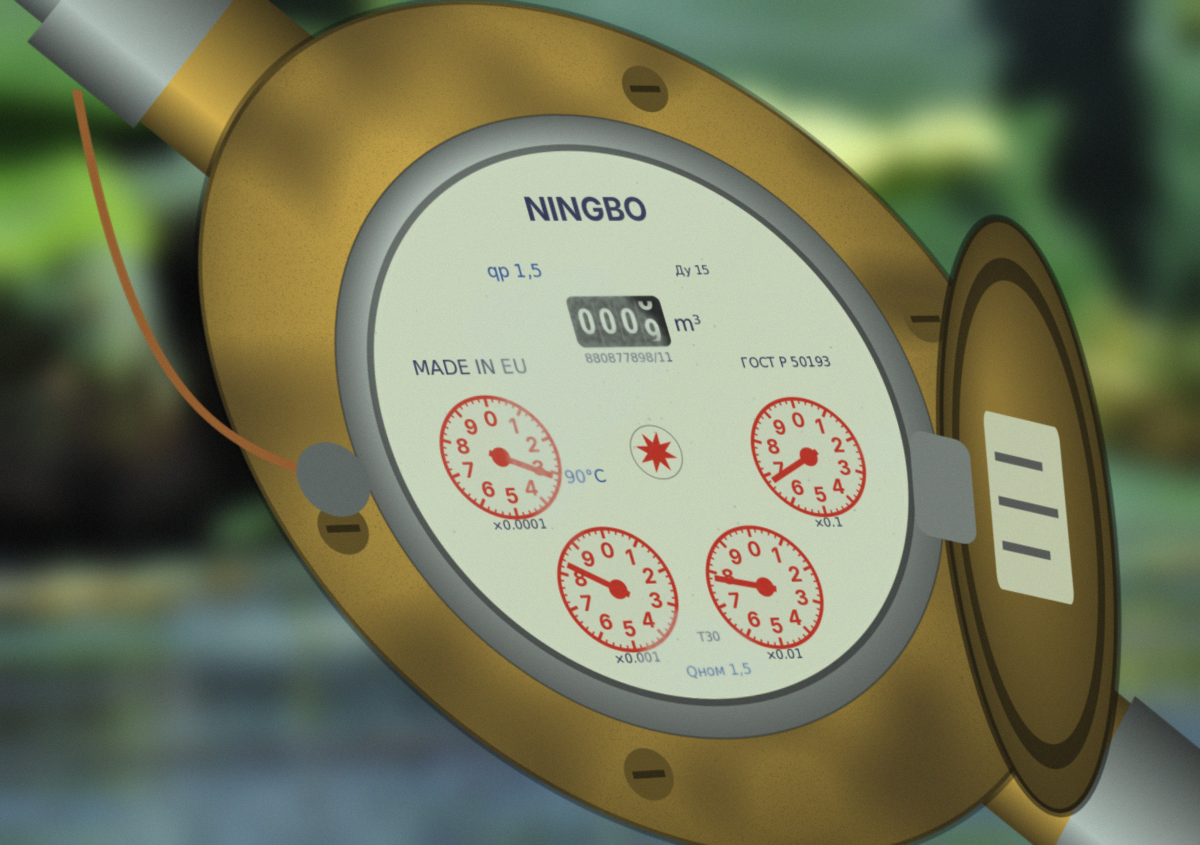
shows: 8.6783 m³
